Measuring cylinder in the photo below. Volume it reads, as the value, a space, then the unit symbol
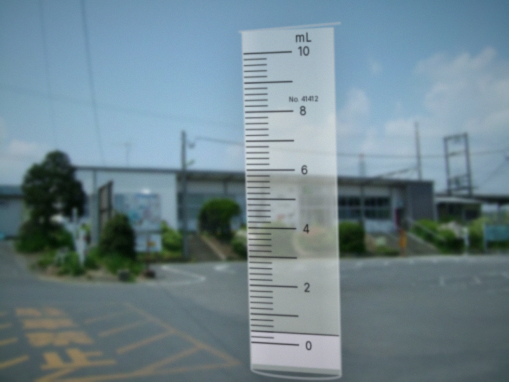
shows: 0.4 mL
